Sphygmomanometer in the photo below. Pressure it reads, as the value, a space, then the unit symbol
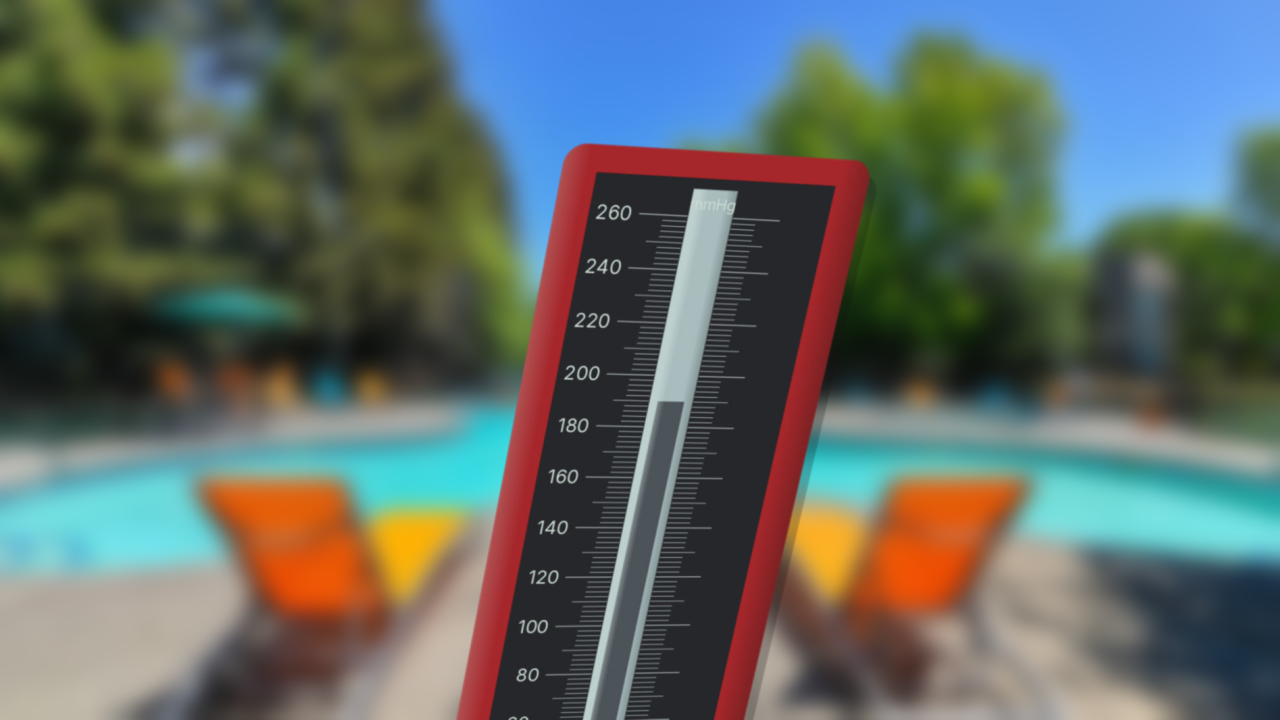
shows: 190 mmHg
